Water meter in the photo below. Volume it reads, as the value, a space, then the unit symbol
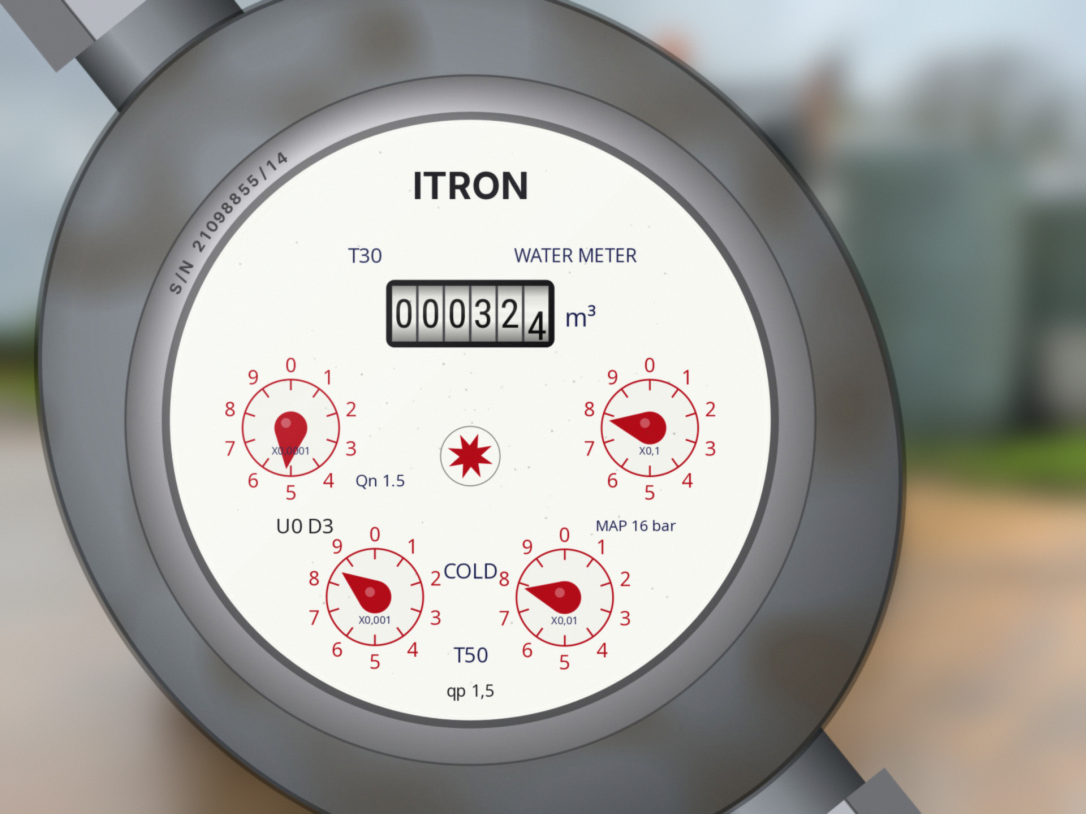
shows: 323.7785 m³
